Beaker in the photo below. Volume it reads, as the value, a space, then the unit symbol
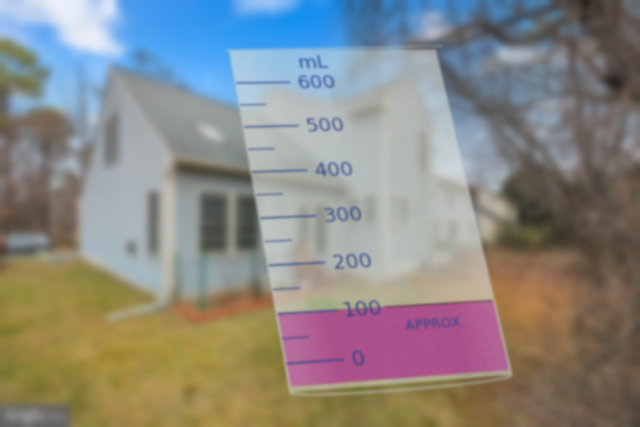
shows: 100 mL
